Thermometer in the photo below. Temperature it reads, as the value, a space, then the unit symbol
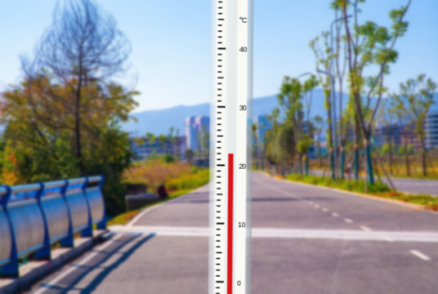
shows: 22 °C
